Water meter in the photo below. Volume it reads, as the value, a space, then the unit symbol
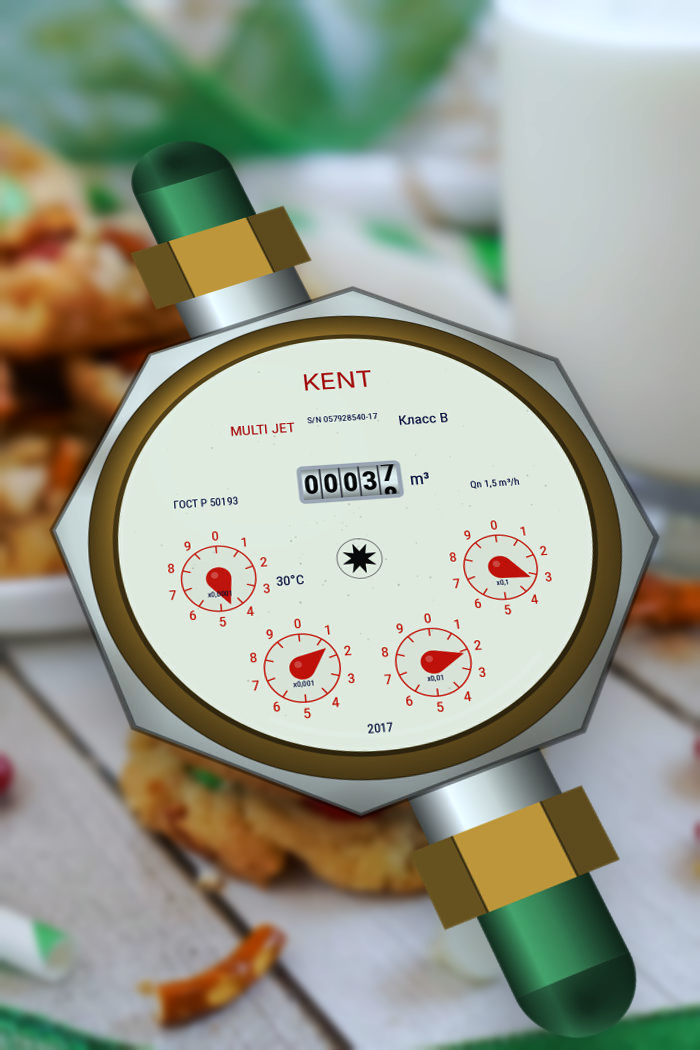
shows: 37.3214 m³
